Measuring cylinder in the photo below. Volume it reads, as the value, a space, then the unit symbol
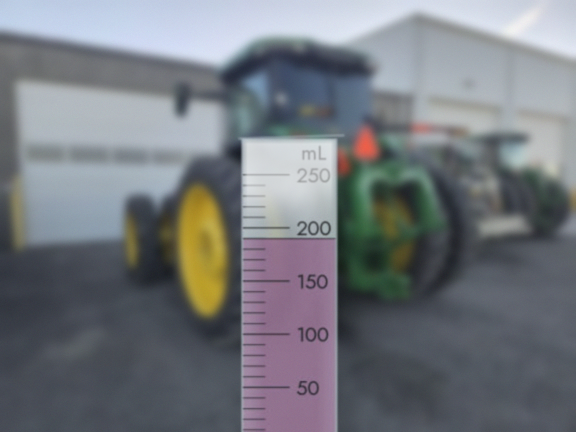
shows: 190 mL
